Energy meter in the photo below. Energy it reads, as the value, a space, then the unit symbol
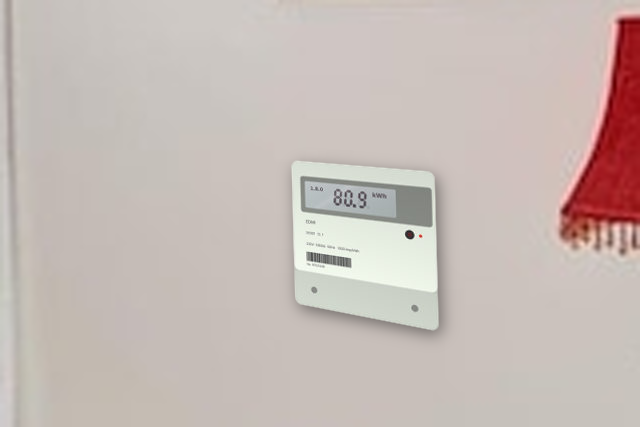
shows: 80.9 kWh
